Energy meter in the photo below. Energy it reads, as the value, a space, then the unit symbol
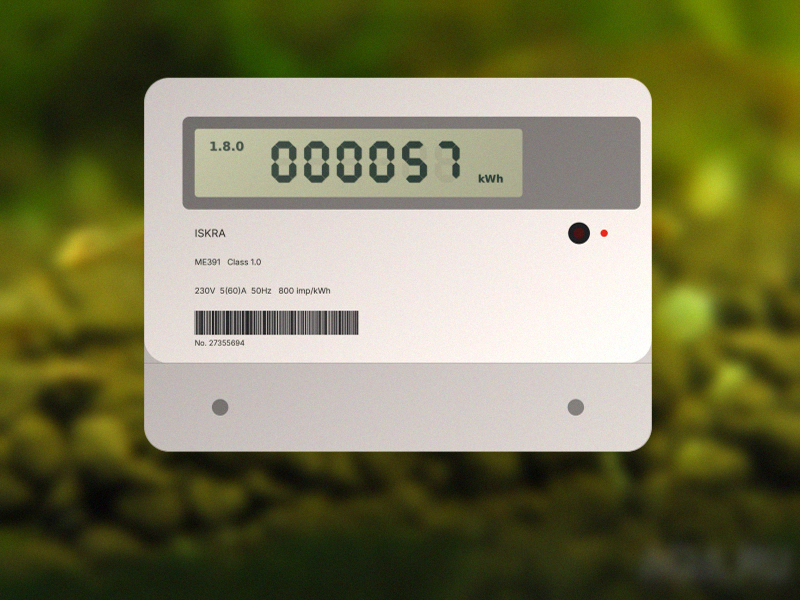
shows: 57 kWh
